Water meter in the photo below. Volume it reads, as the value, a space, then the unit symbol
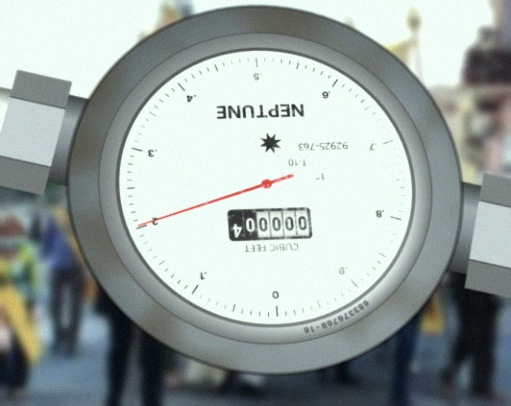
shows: 4.20 ft³
